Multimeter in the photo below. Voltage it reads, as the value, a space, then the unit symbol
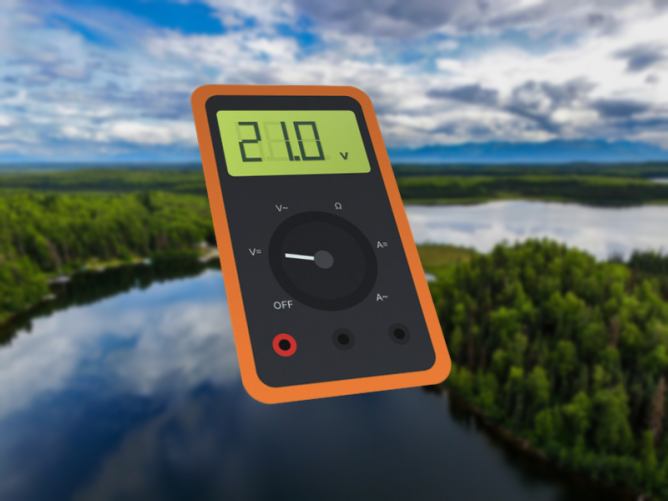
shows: 21.0 V
